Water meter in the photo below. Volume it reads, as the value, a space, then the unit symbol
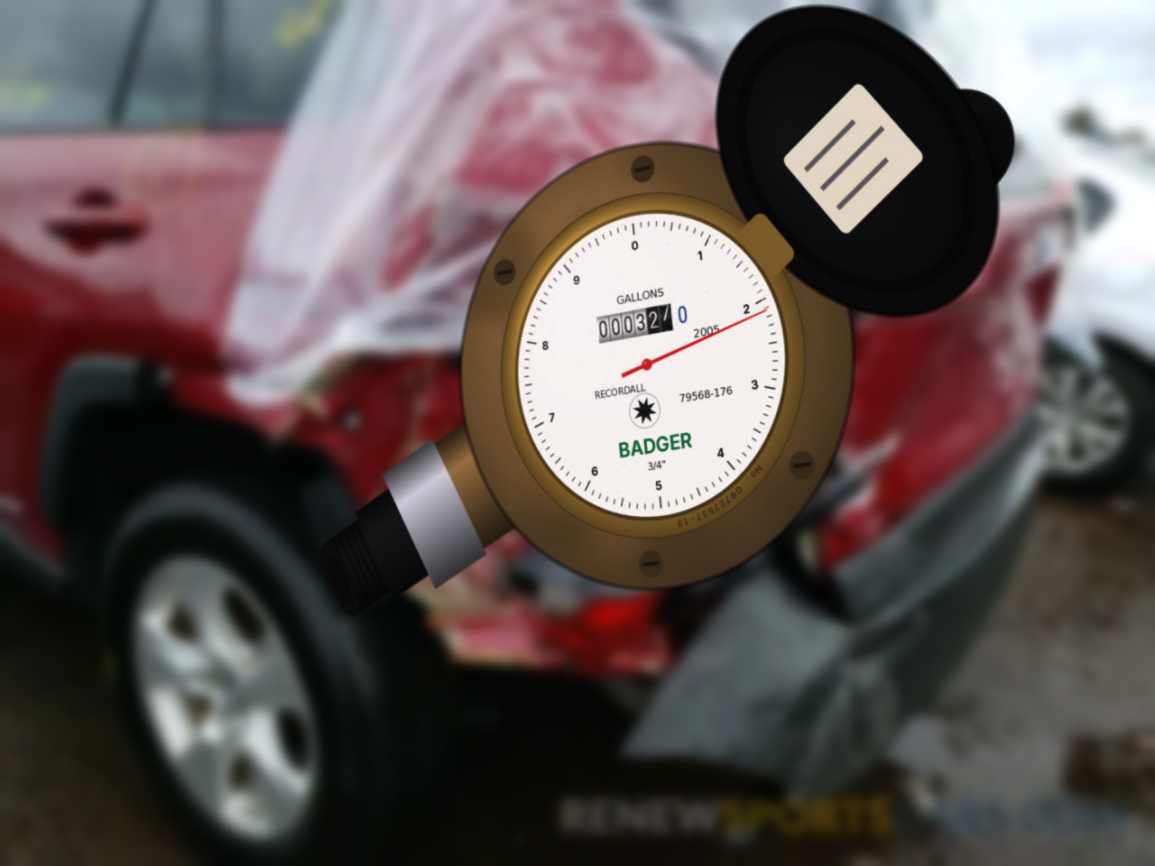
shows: 3272.1 gal
